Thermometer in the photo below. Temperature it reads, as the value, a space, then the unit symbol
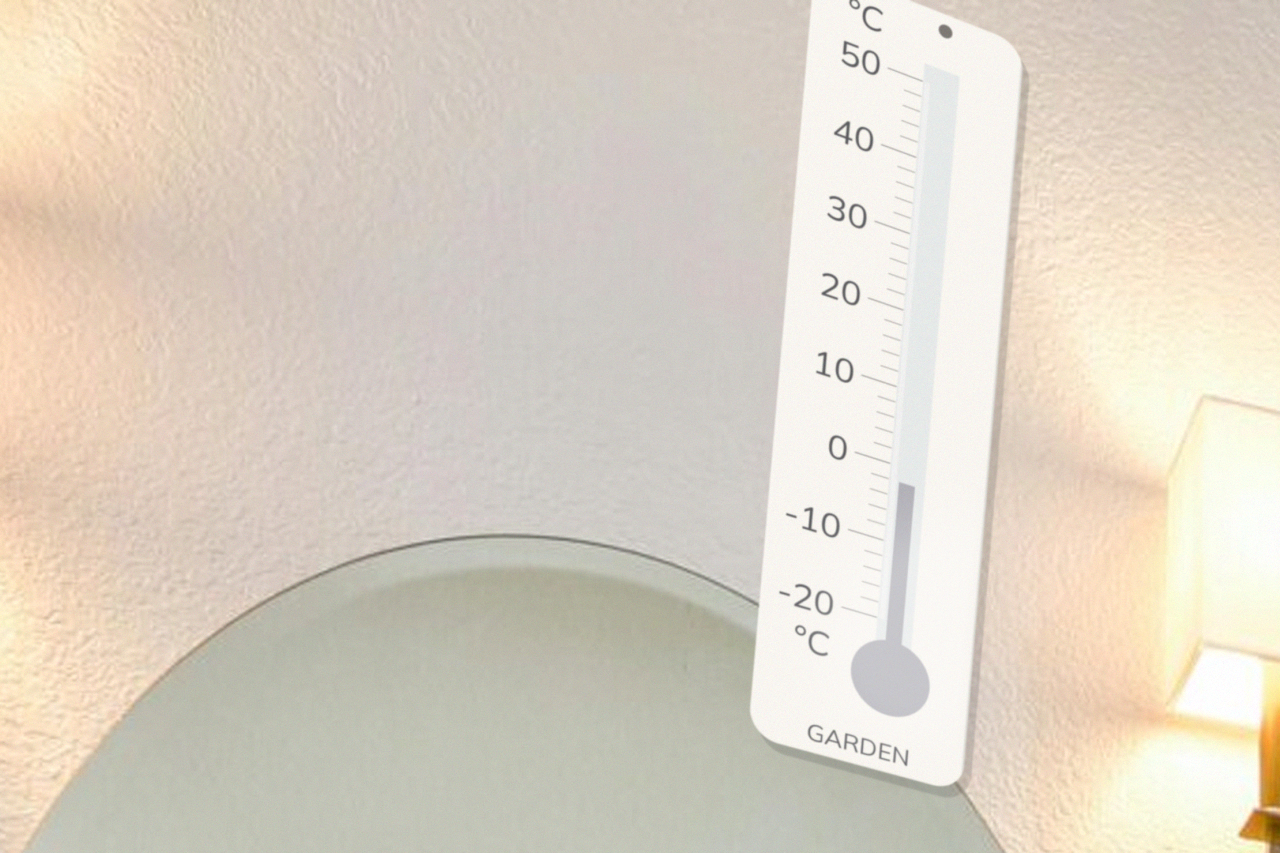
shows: -2 °C
